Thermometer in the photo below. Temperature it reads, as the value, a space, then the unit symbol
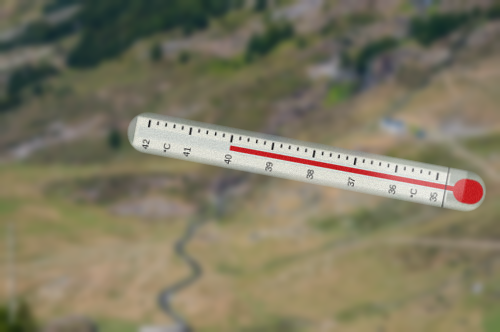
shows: 40 °C
